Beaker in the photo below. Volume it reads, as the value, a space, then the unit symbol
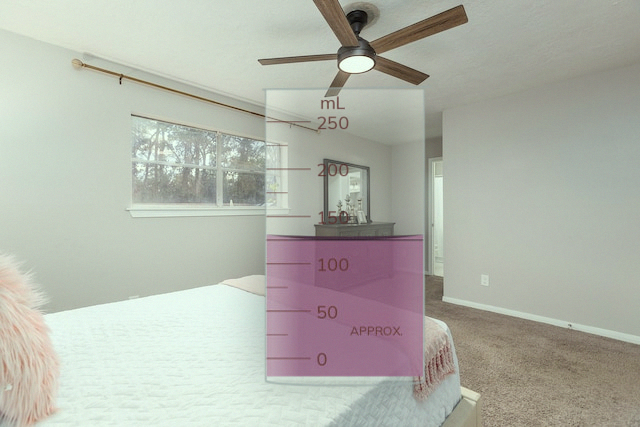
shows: 125 mL
